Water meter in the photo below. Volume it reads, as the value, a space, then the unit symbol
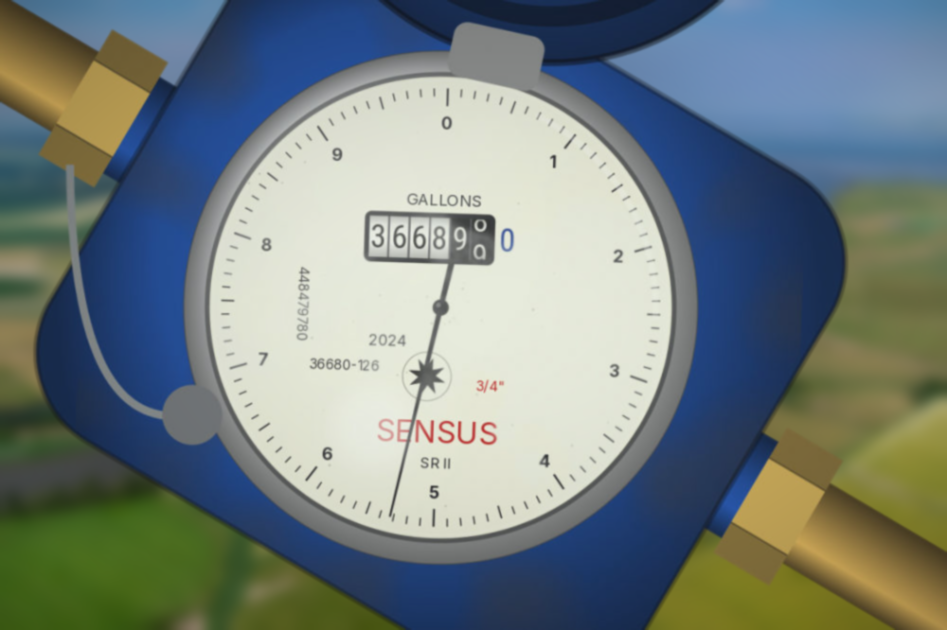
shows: 3668985.3 gal
